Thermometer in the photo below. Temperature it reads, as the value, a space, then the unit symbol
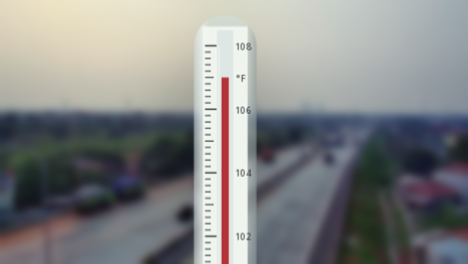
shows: 107 °F
